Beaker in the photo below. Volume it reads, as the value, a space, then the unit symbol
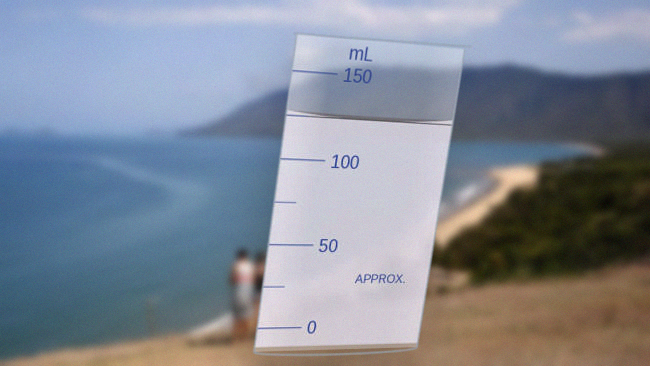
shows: 125 mL
